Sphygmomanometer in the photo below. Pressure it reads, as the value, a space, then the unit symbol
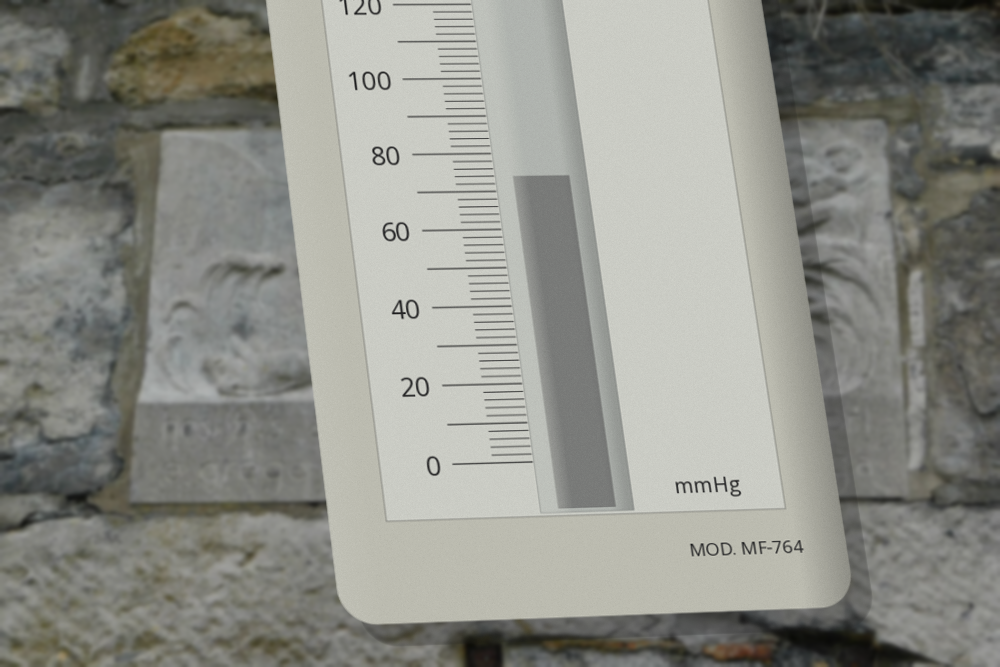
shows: 74 mmHg
